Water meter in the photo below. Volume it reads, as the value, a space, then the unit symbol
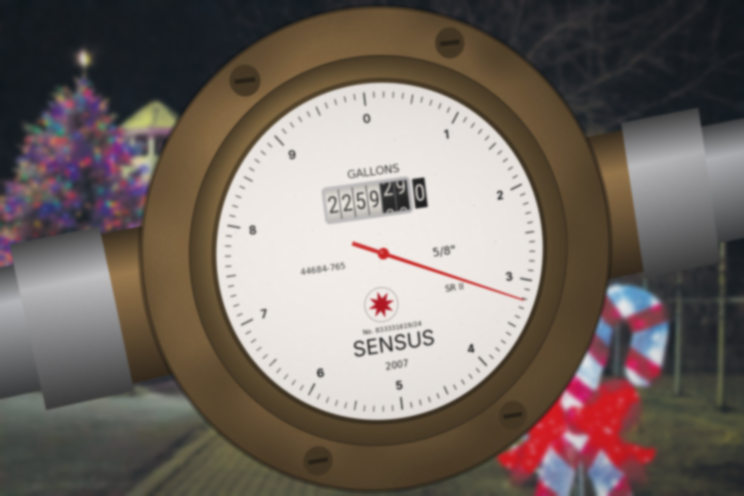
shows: 2259293.2 gal
